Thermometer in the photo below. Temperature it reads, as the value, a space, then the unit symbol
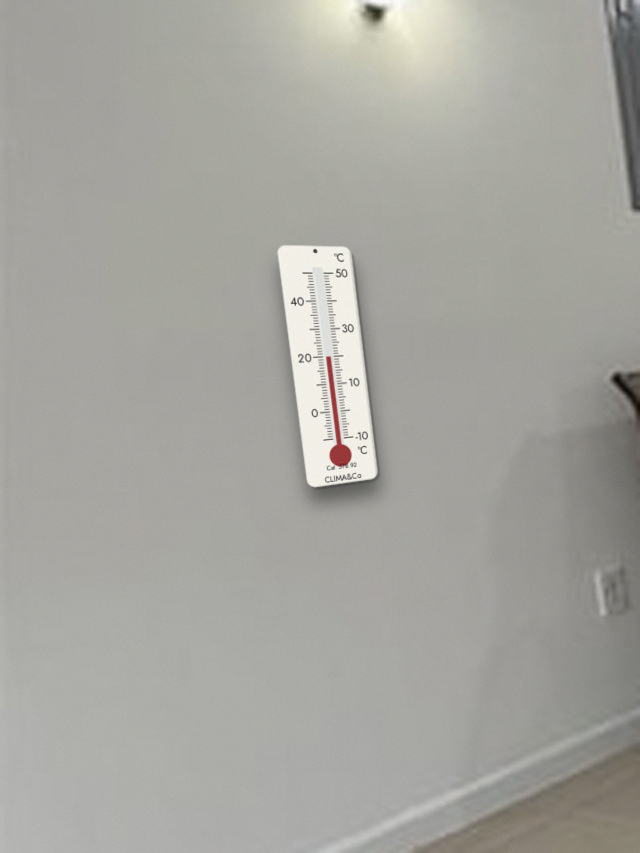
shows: 20 °C
